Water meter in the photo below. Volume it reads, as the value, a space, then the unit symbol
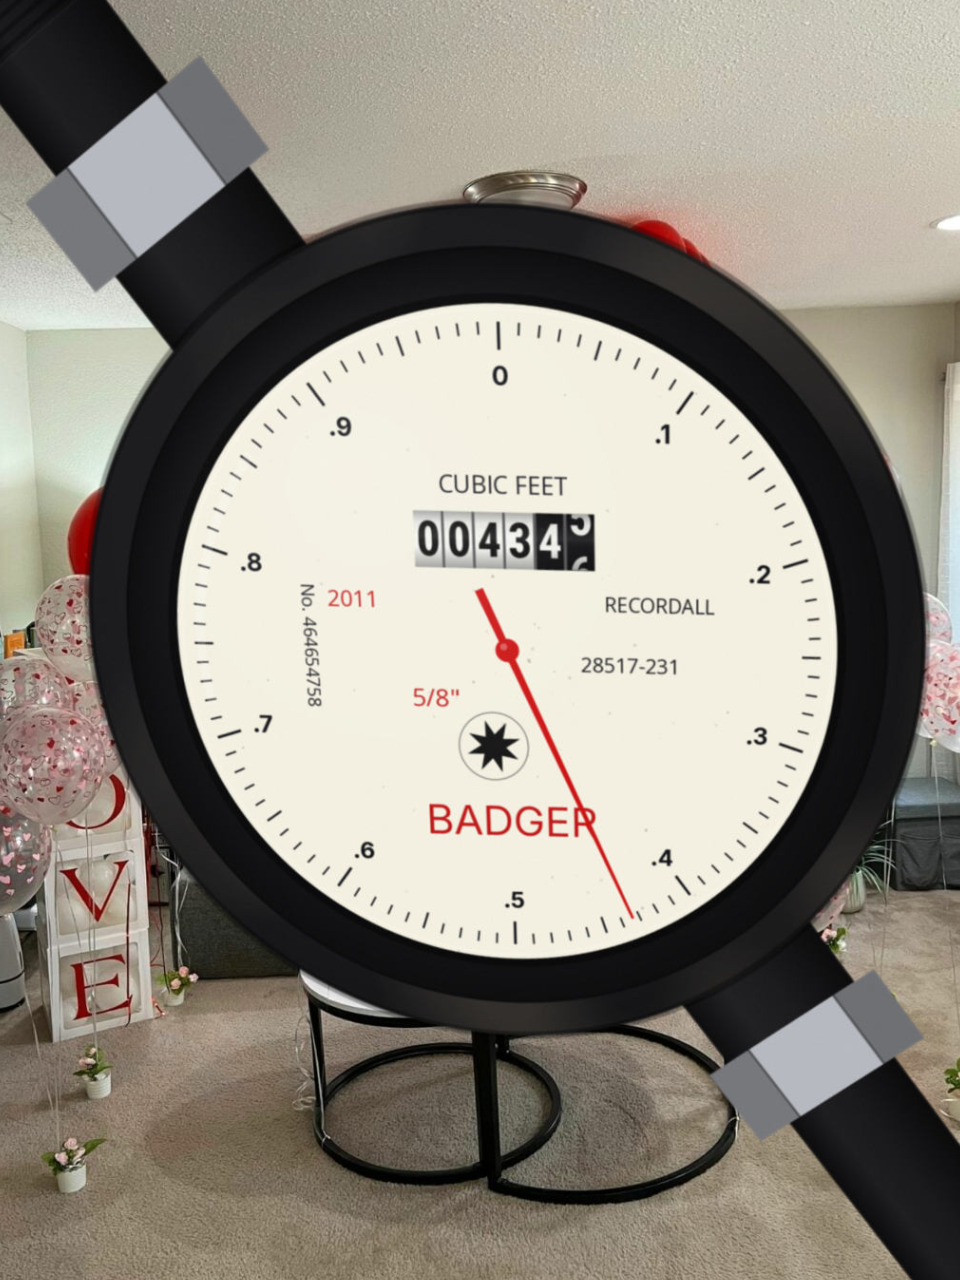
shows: 4345.43 ft³
